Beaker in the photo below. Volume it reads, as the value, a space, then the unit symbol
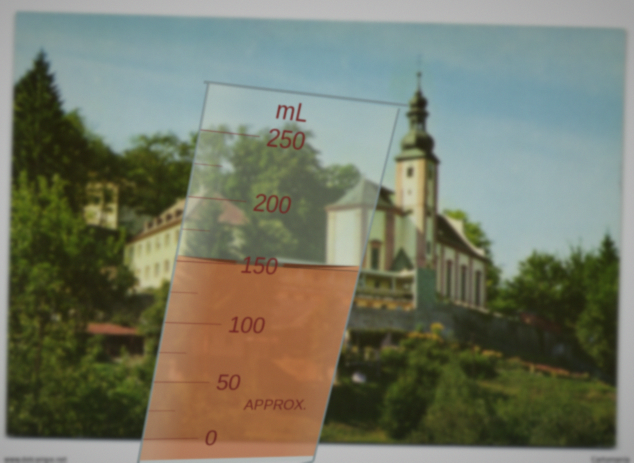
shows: 150 mL
